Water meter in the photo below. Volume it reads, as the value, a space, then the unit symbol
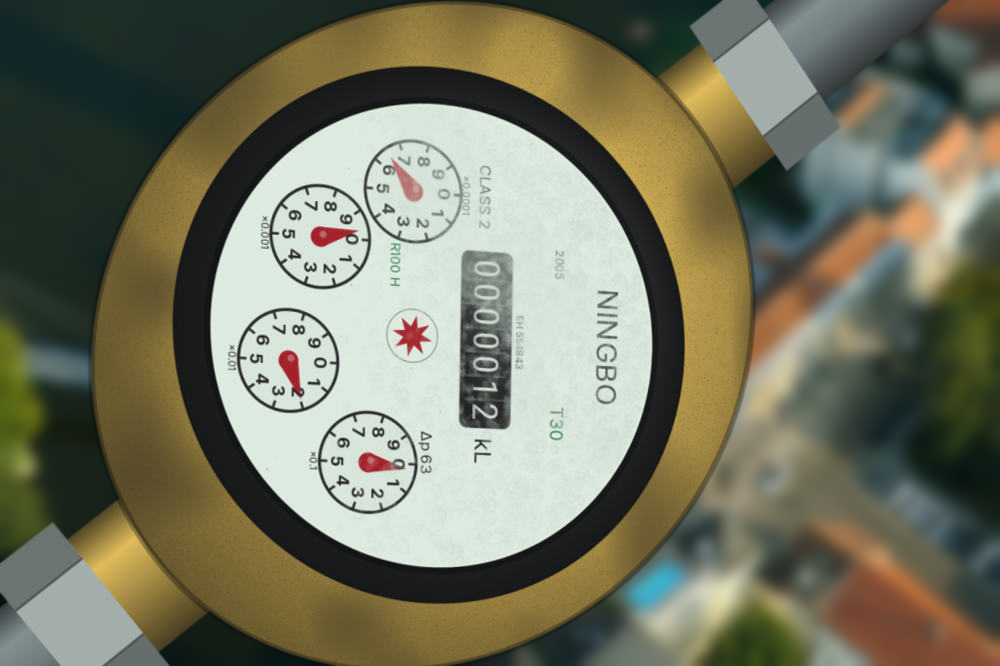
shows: 12.0196 kL
